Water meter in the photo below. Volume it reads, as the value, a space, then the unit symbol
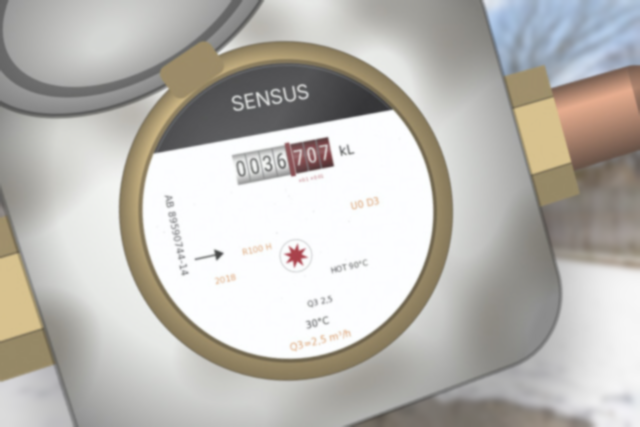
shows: 36.707 kL
